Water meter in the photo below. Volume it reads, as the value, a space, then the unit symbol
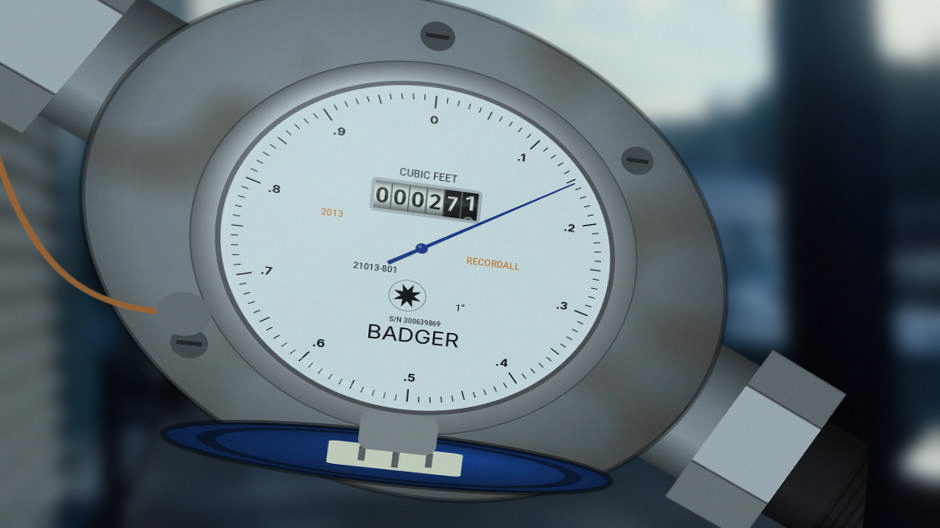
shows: 271.15 ft³
